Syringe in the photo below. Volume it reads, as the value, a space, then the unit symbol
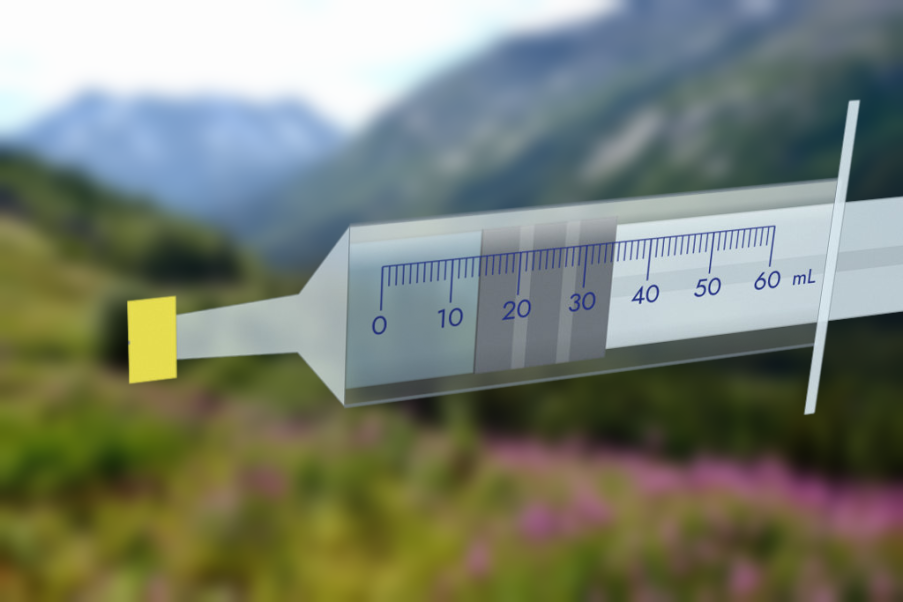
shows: 14 mL
